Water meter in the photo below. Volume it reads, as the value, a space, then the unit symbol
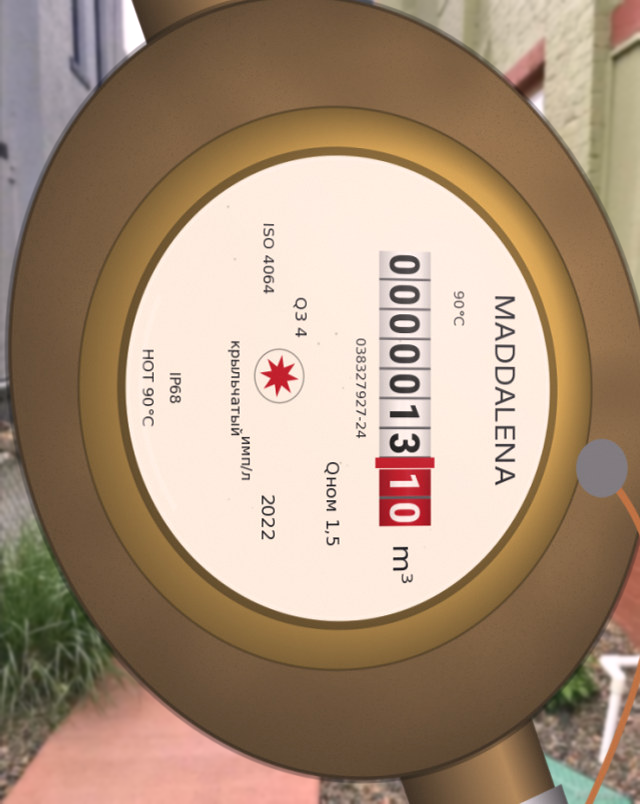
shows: 13.10 m³
